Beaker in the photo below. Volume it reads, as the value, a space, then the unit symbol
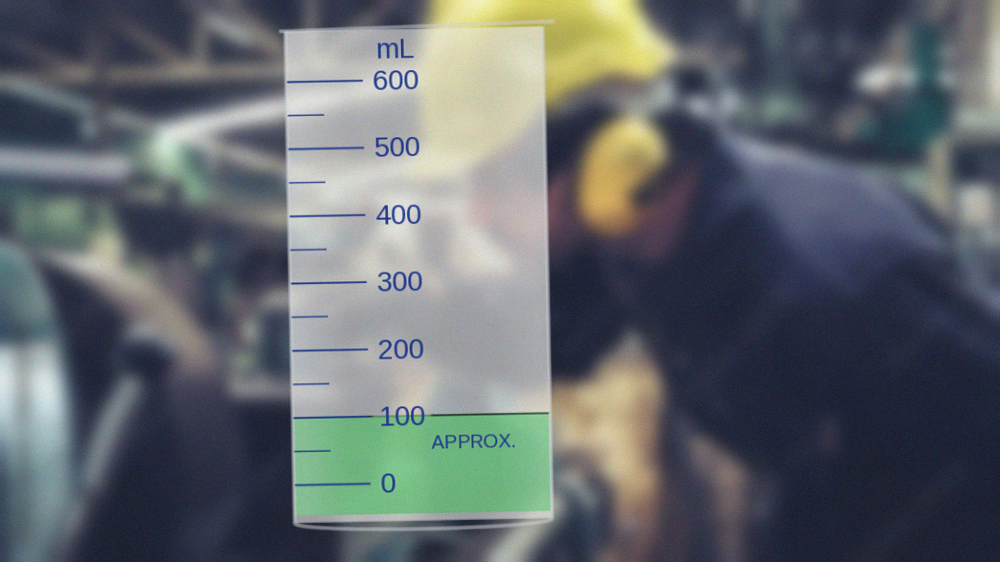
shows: 100 mL
